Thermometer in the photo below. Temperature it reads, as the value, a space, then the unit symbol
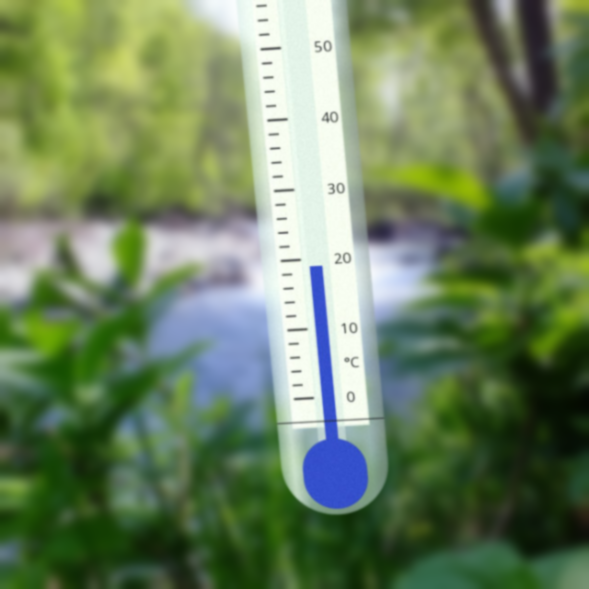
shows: 19 °C
